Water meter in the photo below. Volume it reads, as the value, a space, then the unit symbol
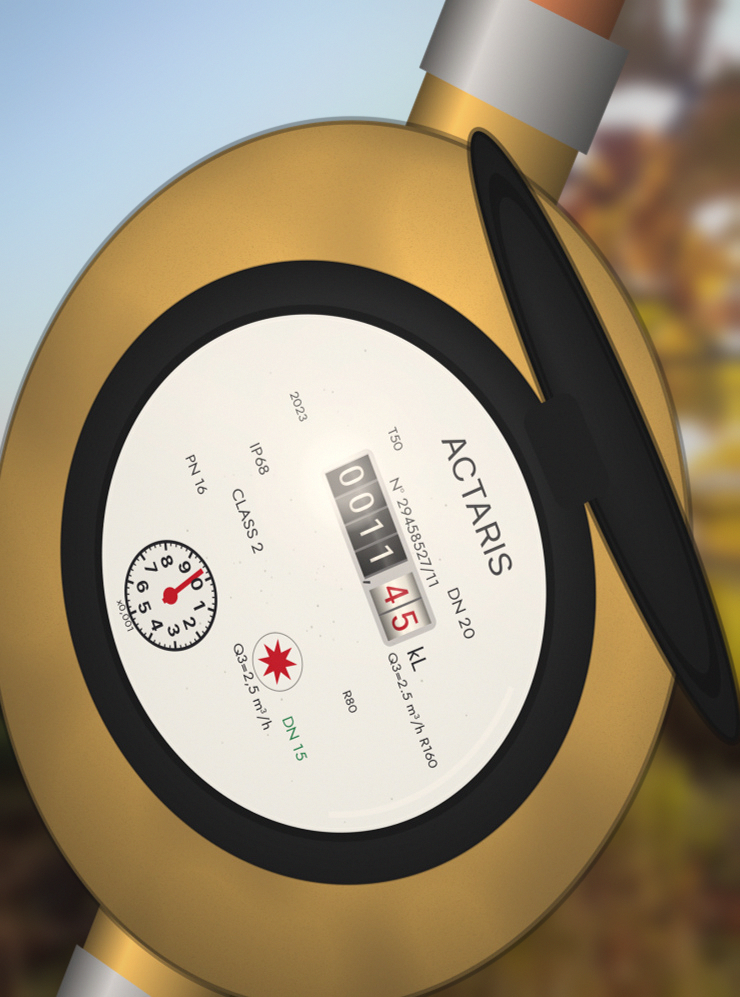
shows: 11.449 kL
